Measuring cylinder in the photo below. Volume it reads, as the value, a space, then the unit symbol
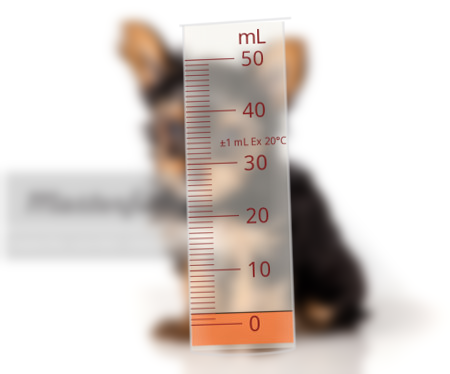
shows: 2 mL
